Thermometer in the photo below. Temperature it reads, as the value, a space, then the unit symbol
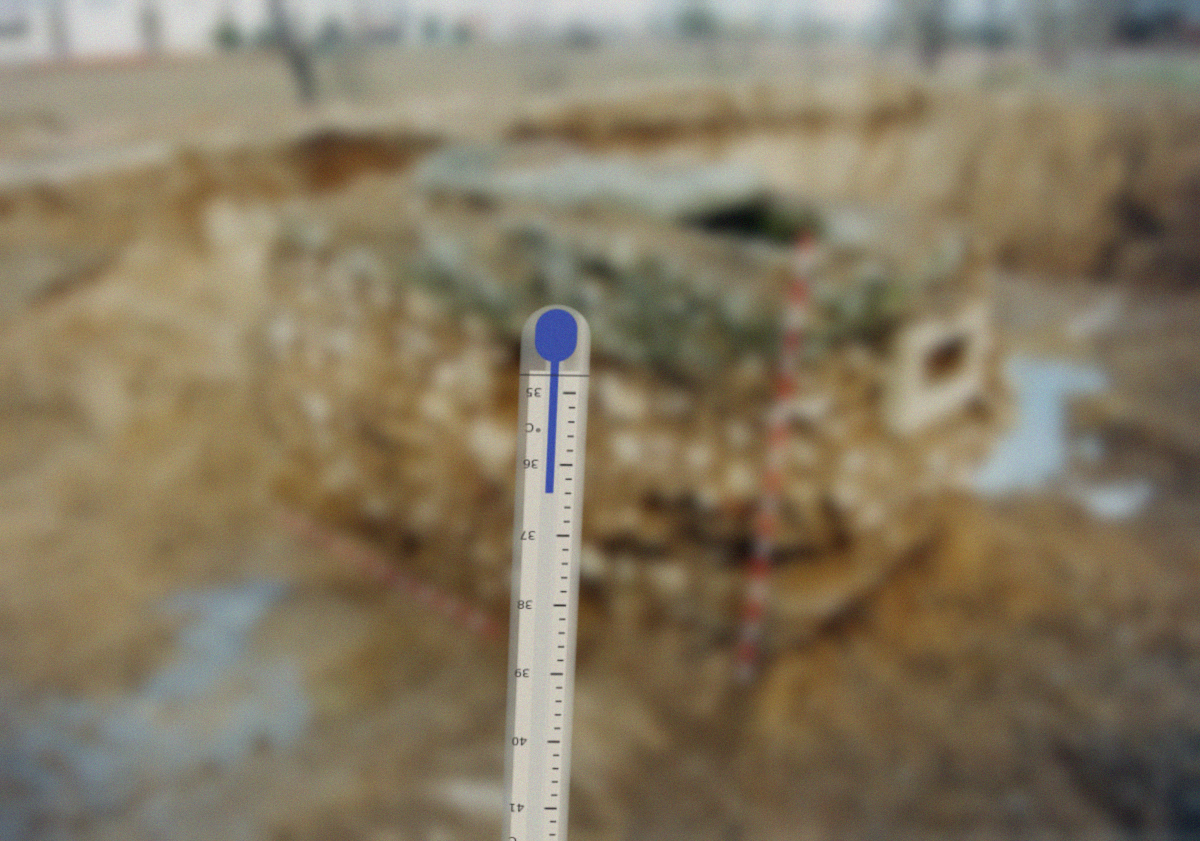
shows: 36.4 °C
